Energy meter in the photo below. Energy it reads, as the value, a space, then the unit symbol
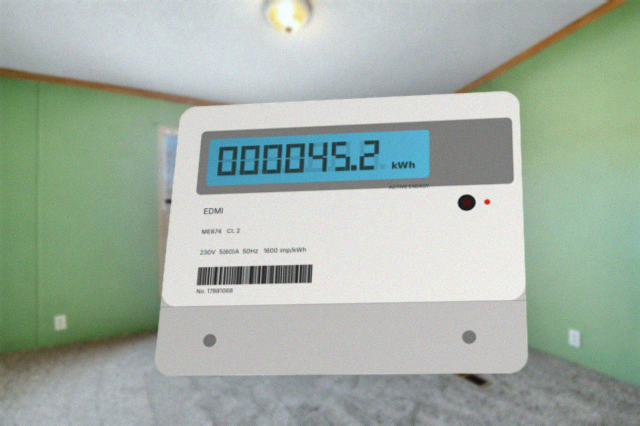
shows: 45.2 kWh
